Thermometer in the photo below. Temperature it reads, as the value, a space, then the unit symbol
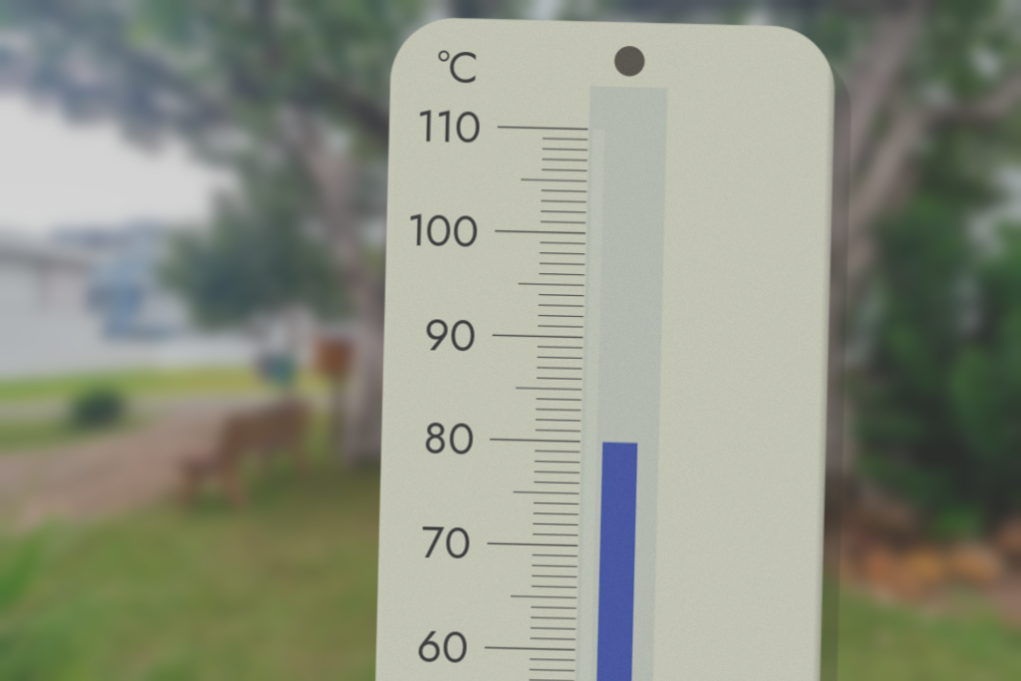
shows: 80 °C
